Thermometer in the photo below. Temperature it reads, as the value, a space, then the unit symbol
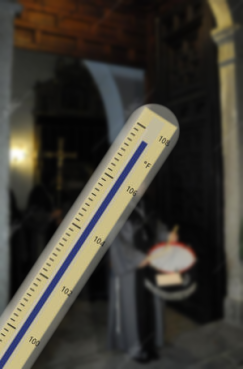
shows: 107.6 °F
